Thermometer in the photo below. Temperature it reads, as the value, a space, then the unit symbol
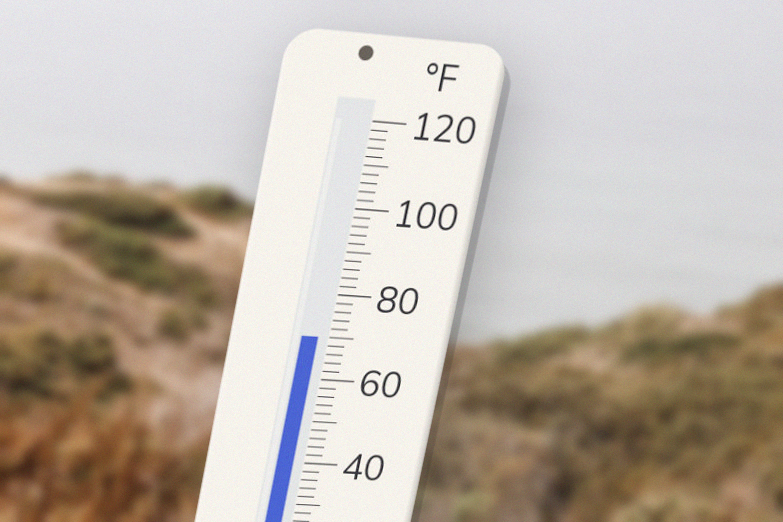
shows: 70 °F
